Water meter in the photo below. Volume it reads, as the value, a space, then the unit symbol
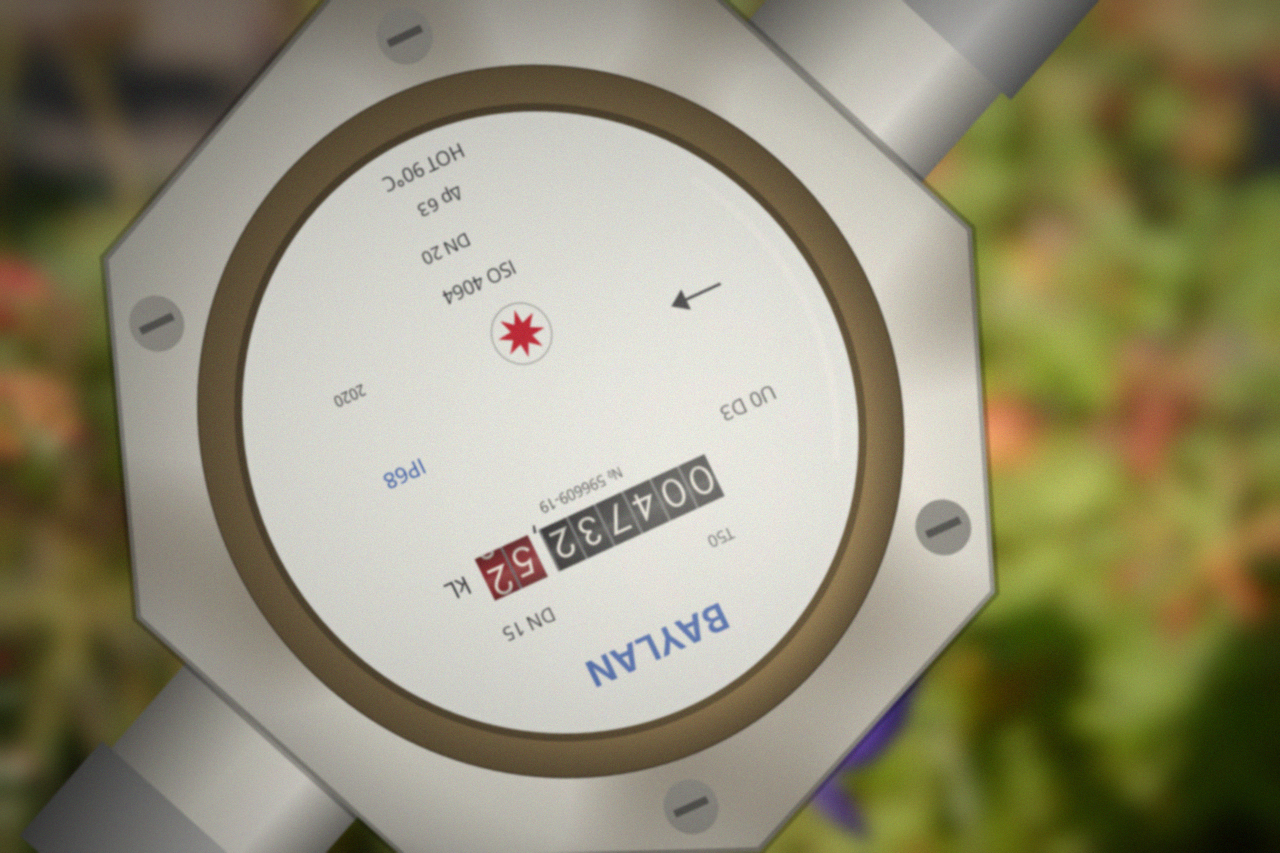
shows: 4732.52 kL
